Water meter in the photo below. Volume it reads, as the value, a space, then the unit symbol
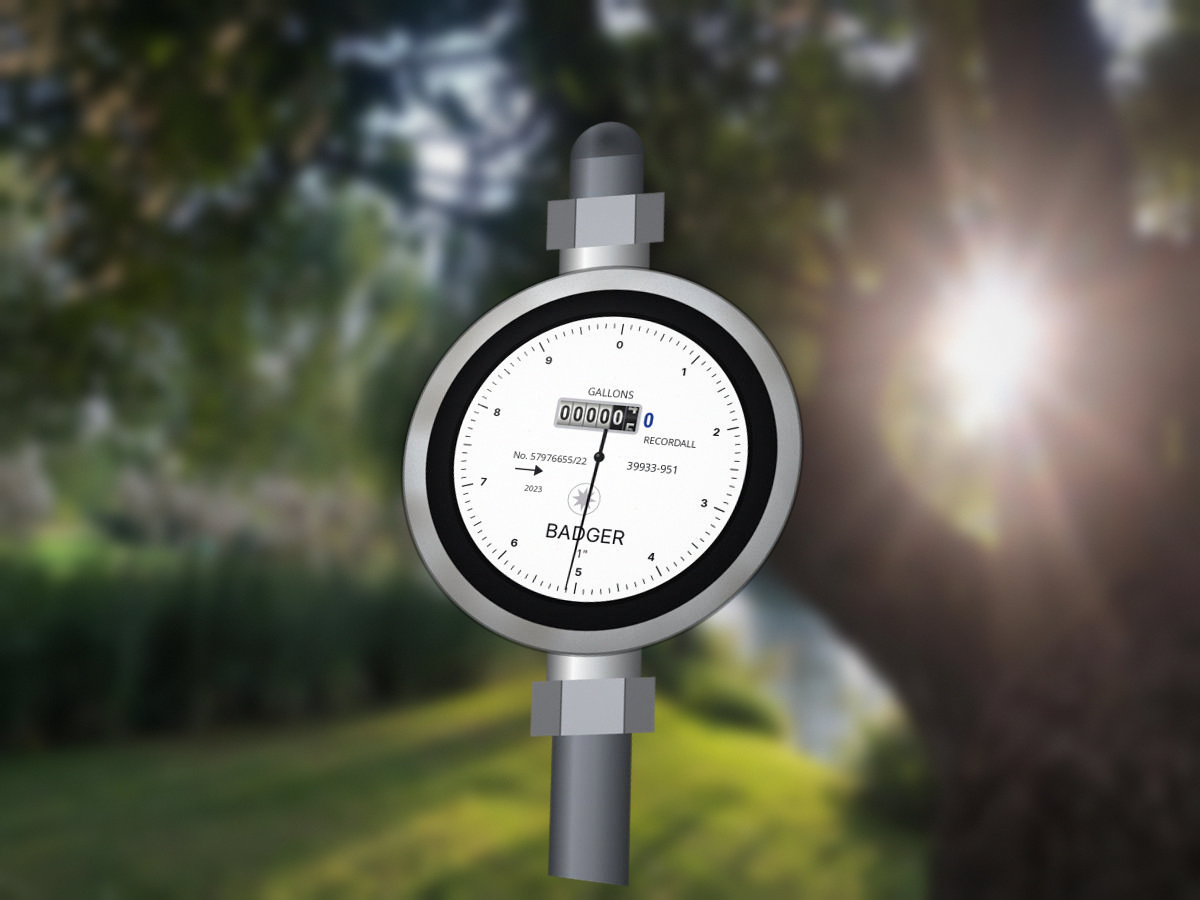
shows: 45.1 gal
